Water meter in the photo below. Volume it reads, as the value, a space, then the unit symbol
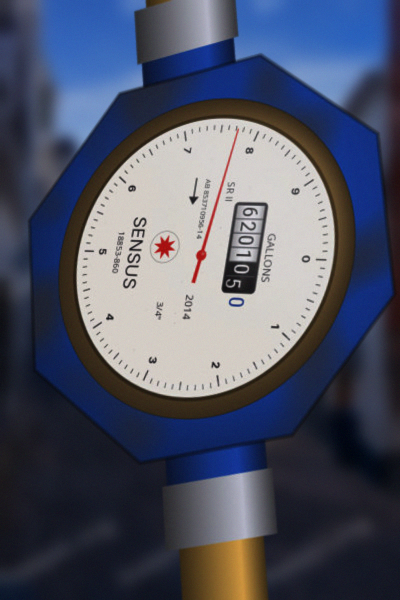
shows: 6201047.7 gal
